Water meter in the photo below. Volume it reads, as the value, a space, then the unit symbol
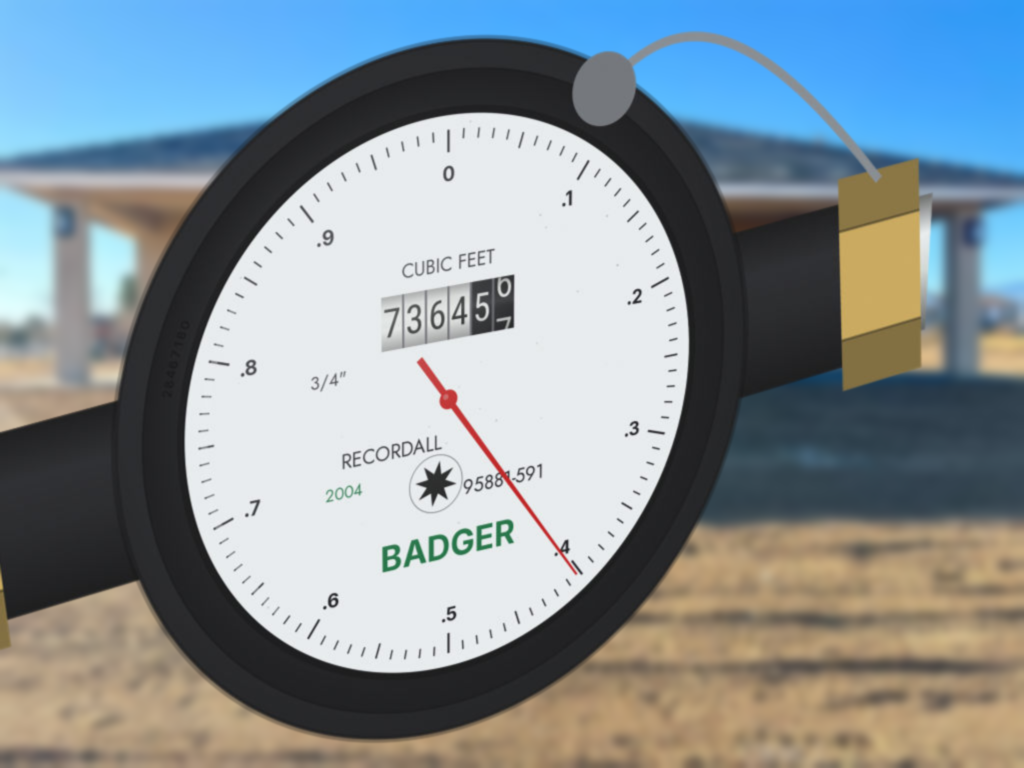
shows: 736456.40 ft³
